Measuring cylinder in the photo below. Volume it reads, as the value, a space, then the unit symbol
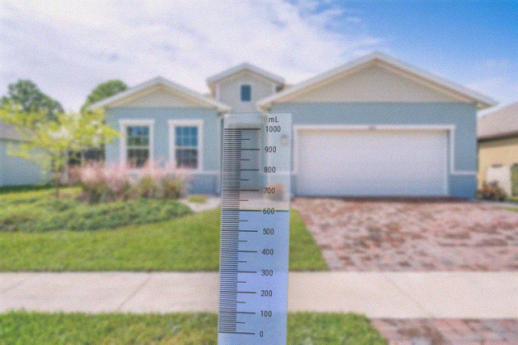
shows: 600 mL
